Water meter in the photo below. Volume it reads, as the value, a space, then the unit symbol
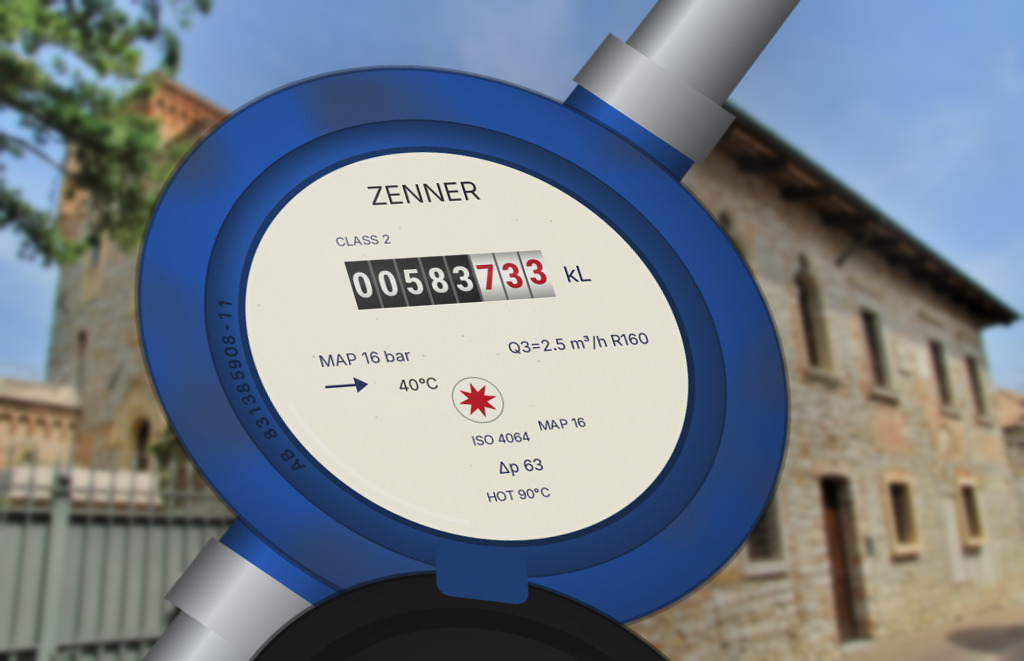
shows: 583.733 kL
